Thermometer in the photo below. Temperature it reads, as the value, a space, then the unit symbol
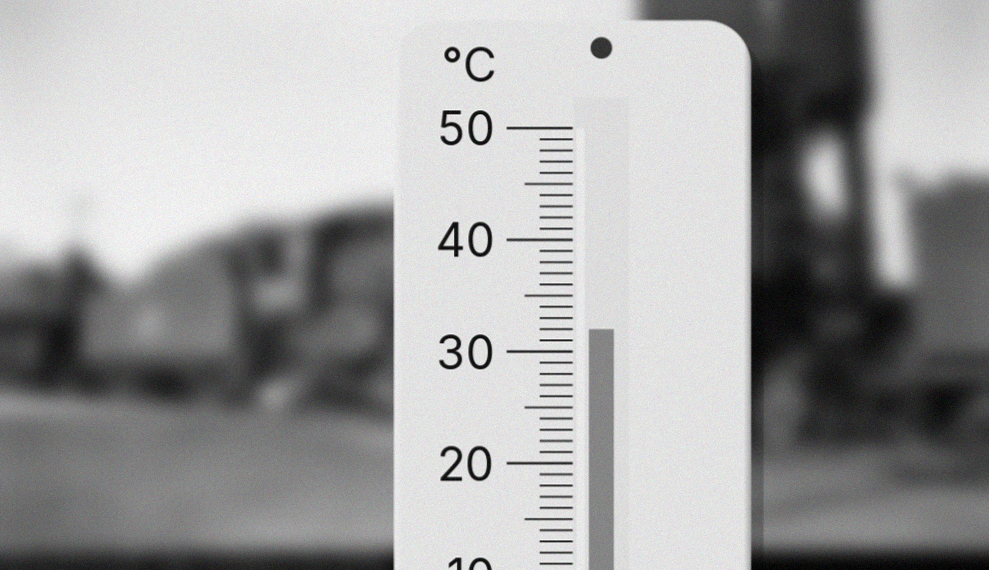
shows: 32 °C
